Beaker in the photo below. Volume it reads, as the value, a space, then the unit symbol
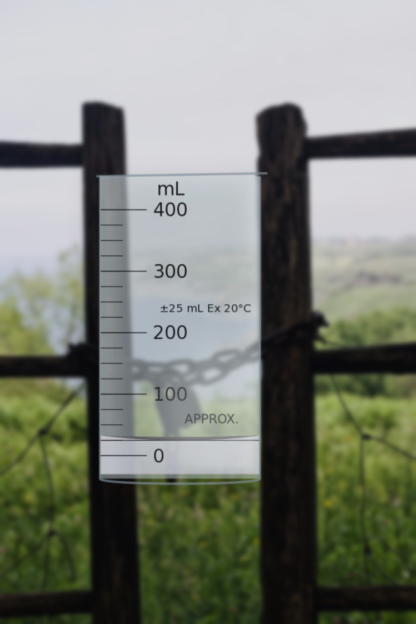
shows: 25 mL
